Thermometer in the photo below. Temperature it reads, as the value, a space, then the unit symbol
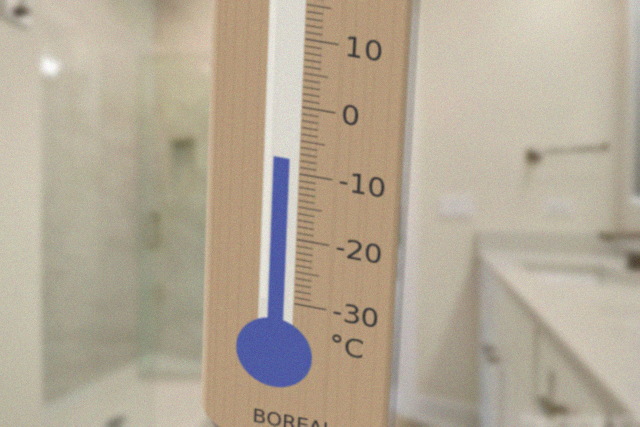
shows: -8 °C
